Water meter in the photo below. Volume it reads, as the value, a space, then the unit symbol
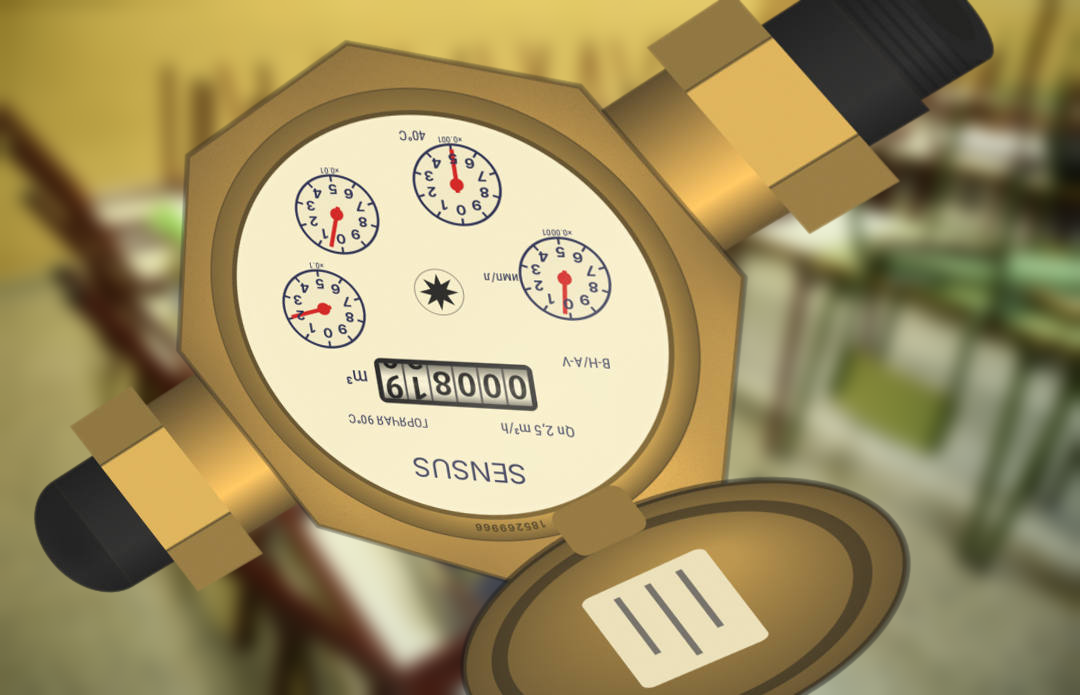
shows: 819.2050 m³
